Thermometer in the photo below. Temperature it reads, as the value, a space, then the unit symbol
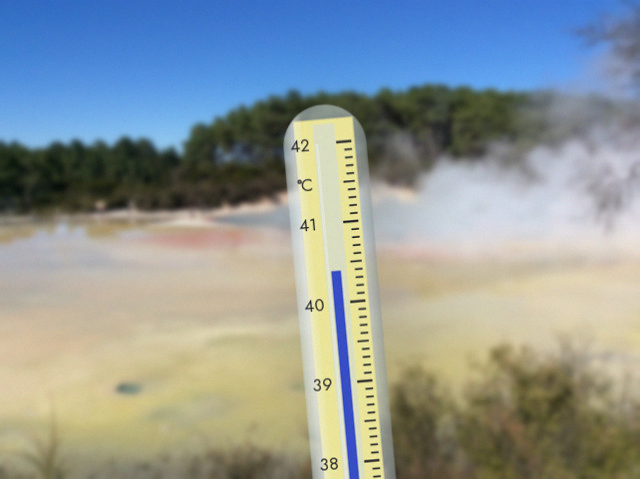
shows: 40.4 °C
